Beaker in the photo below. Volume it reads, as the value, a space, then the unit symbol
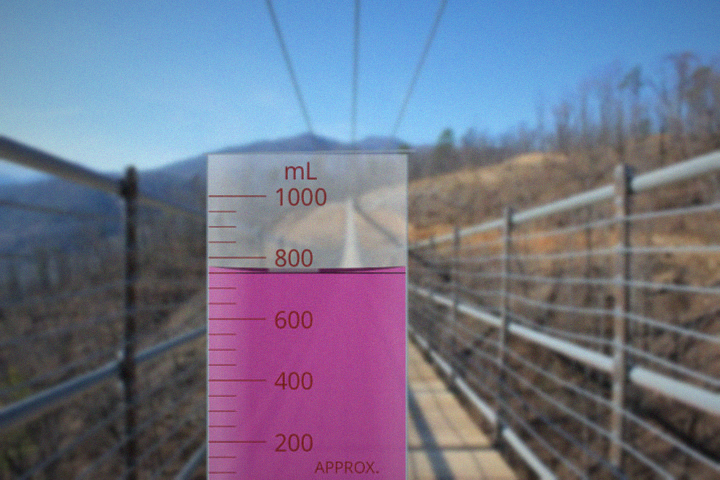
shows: 750 mL
